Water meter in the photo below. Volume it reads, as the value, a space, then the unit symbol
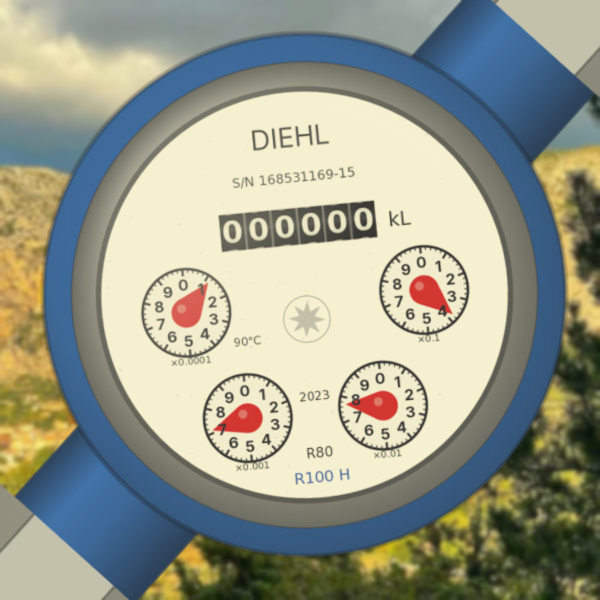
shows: 0.3771 kL
